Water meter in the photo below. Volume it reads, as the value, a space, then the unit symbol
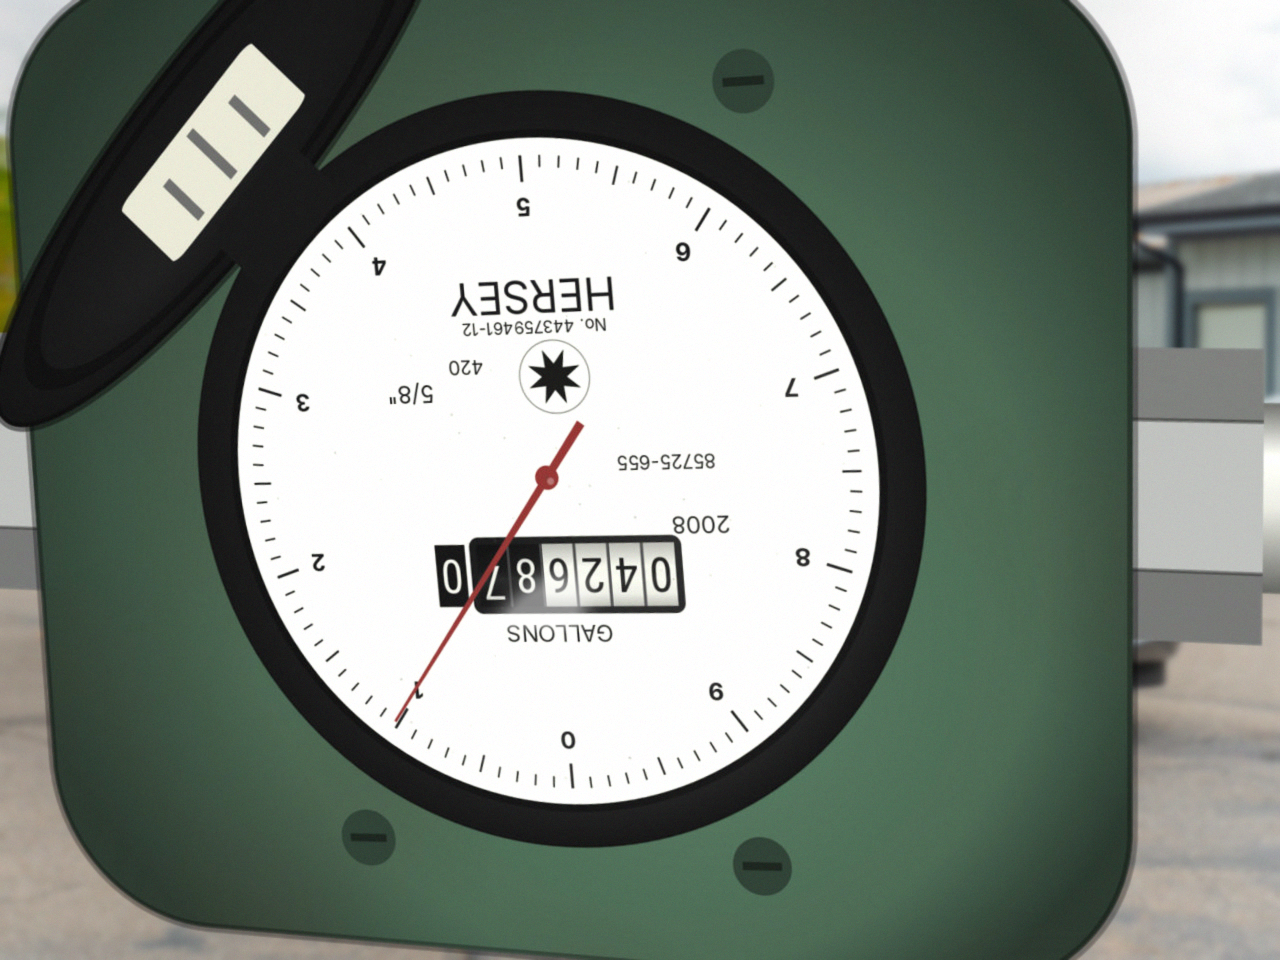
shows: 426871.0 gal
